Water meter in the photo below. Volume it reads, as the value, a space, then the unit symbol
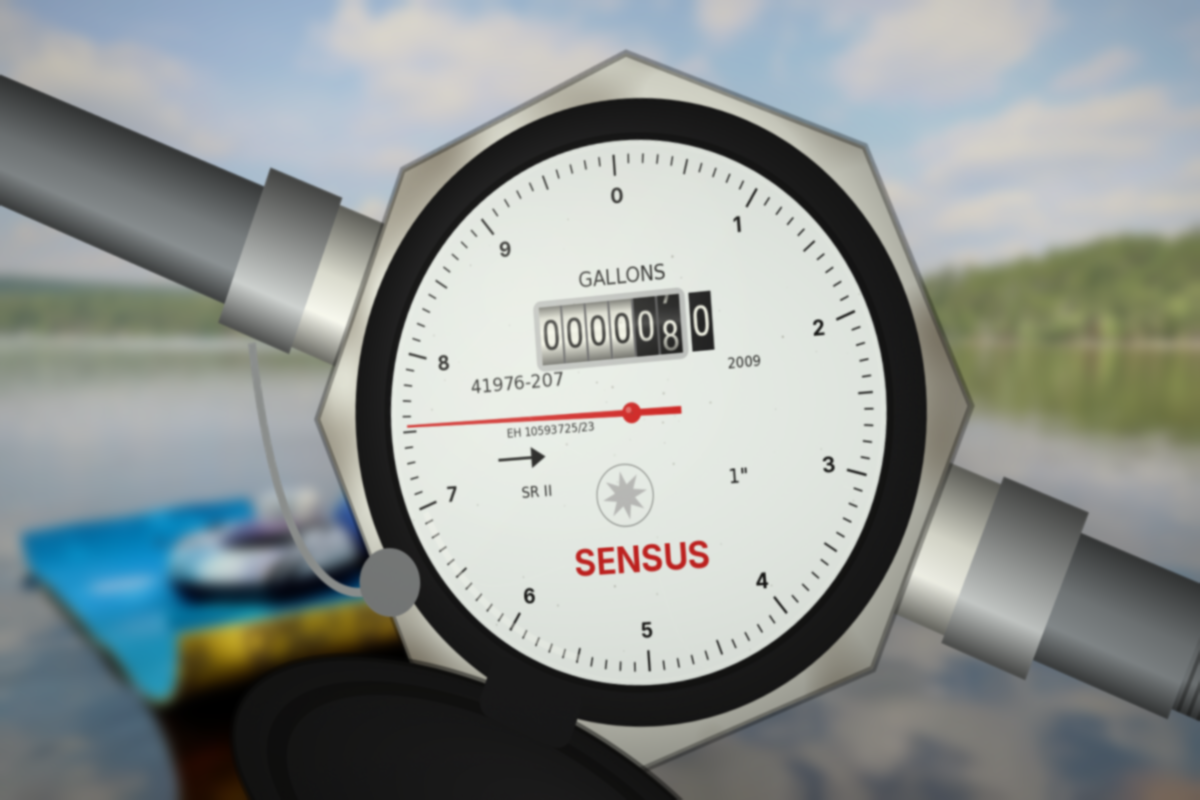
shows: 77.5 gal
